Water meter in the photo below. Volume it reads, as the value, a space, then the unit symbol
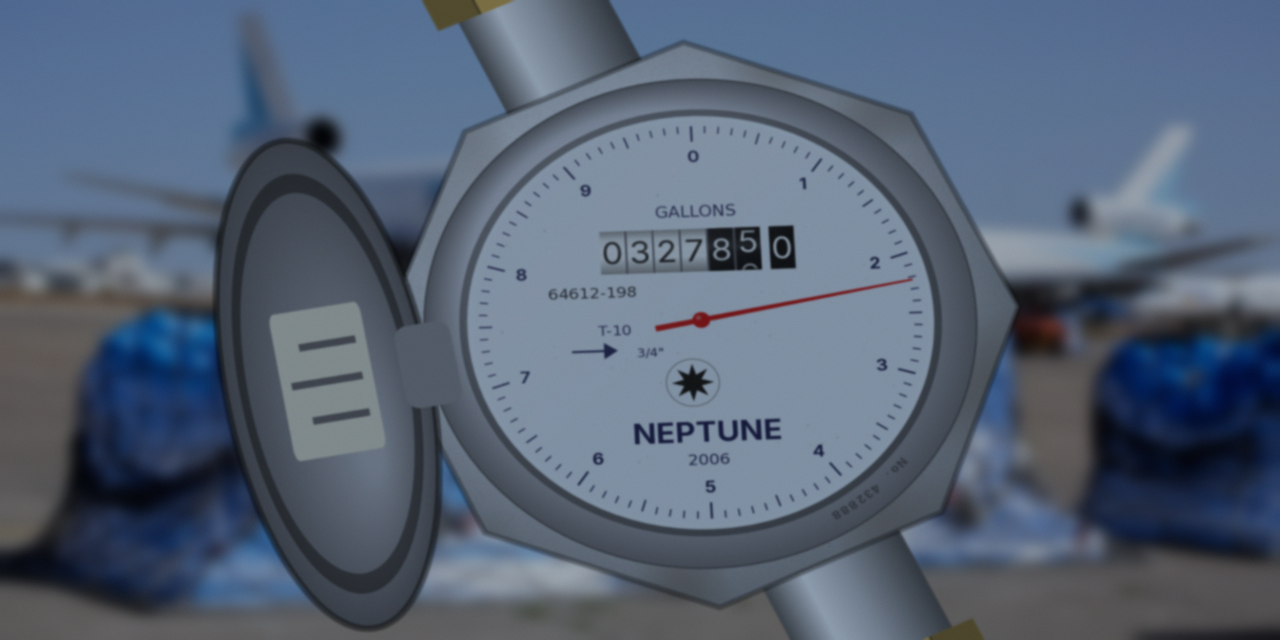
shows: 327852.2 gal
